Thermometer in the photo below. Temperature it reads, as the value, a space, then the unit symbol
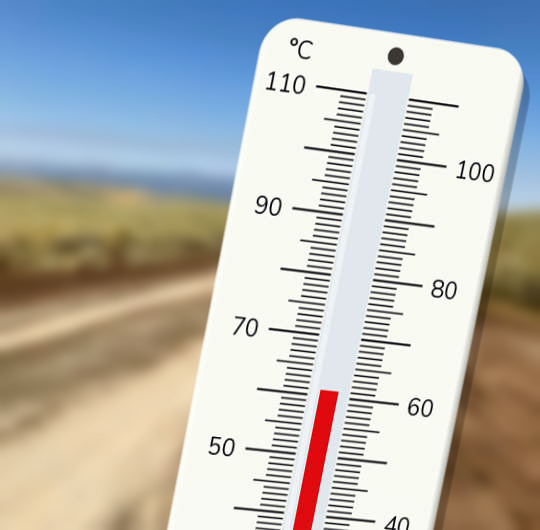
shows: 61 °C
